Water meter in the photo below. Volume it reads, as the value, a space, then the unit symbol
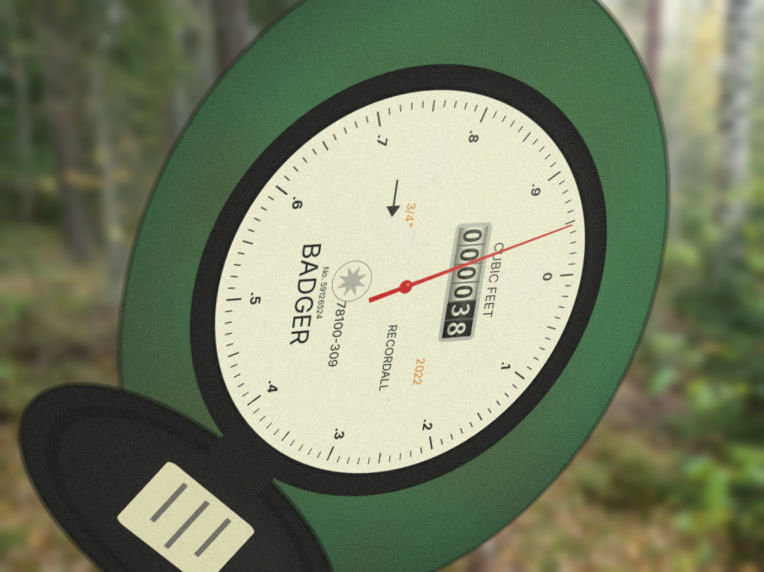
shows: 37.95 ft³
